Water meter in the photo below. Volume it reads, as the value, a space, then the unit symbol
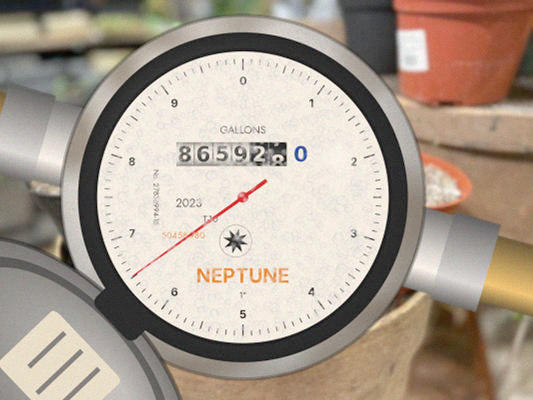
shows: 8659276.5 gal
